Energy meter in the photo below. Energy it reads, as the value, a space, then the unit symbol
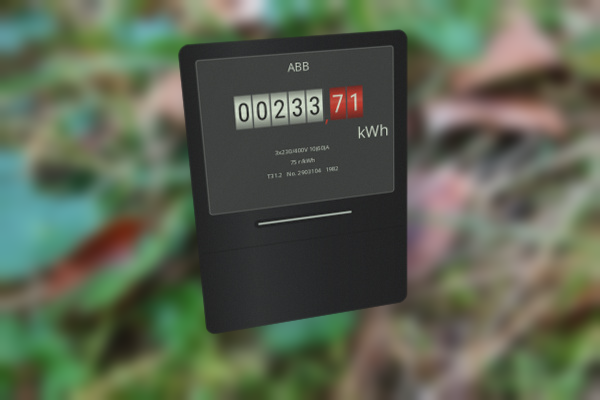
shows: 233.71 kWh
